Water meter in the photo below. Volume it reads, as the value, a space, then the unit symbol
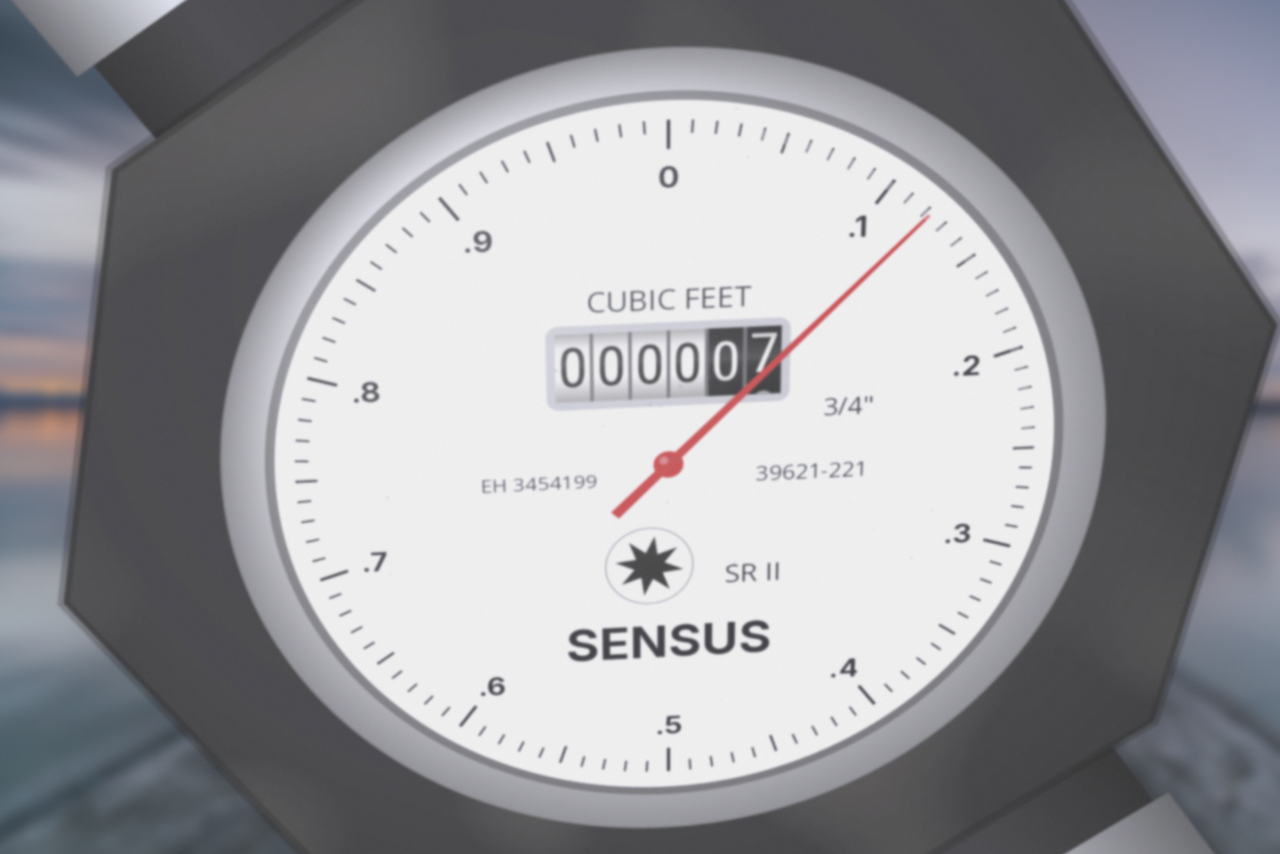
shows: 7.12 ft³
